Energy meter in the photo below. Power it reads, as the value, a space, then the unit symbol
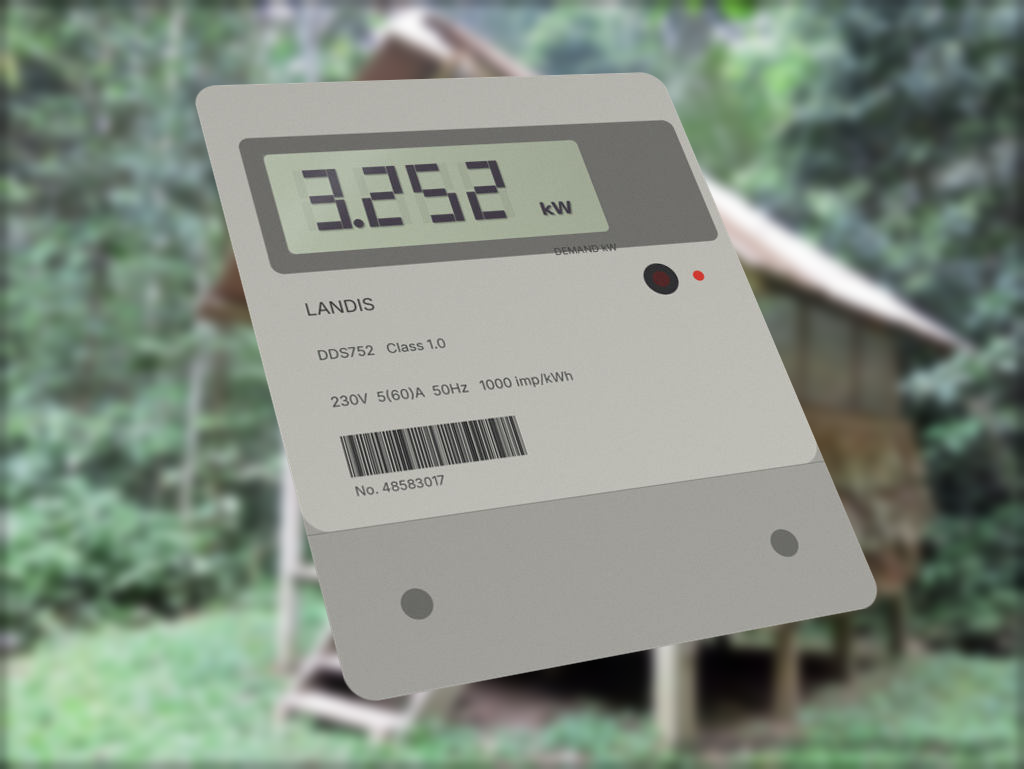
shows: 3.252 kW
